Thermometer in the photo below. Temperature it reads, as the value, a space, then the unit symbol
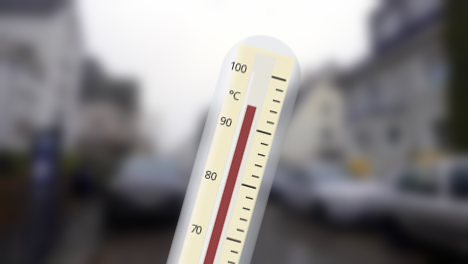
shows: 94 °C
